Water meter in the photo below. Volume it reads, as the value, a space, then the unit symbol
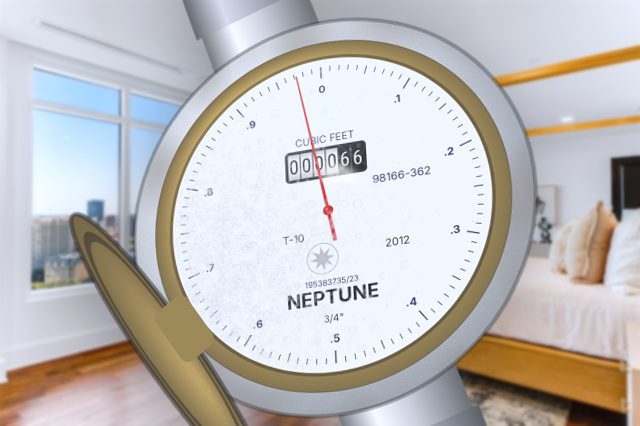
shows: 65.97 ft³
